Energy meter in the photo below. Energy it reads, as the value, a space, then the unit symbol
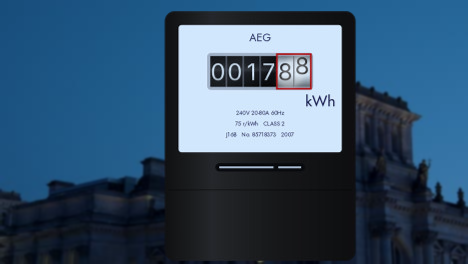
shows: 17.88 kWh
